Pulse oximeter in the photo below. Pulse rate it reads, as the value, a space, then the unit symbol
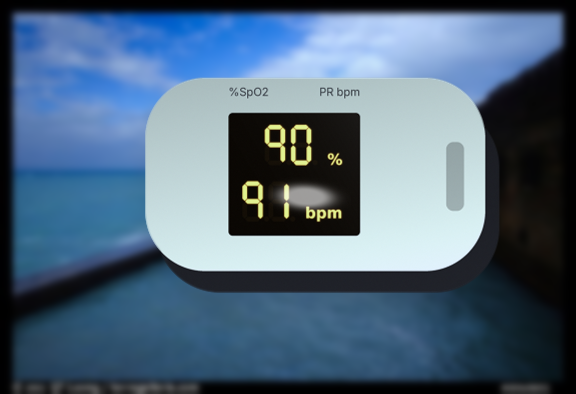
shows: 91 bpm
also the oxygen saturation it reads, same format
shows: 90 %
